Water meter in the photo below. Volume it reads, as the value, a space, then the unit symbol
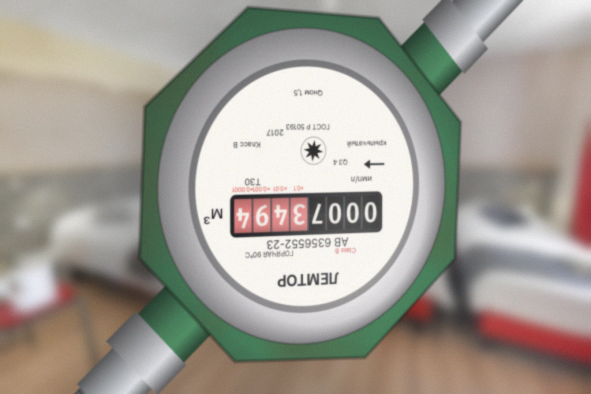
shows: 7.3494 m³
